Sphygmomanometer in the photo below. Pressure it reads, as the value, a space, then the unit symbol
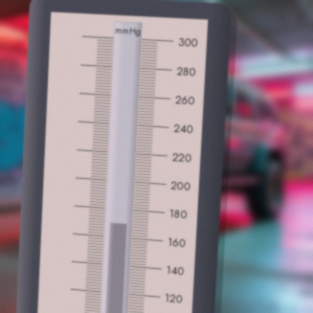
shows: 170 mmHg
